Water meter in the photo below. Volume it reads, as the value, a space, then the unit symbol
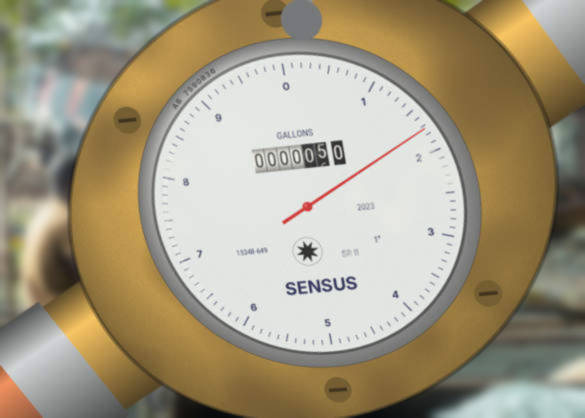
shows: 51.7 gal
